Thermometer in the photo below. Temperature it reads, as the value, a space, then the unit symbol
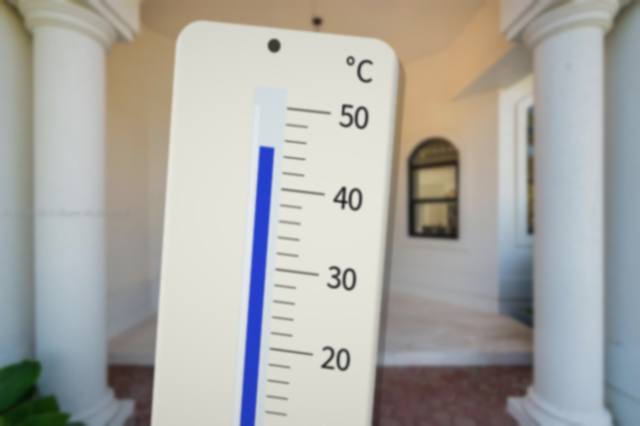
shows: 45 °C
